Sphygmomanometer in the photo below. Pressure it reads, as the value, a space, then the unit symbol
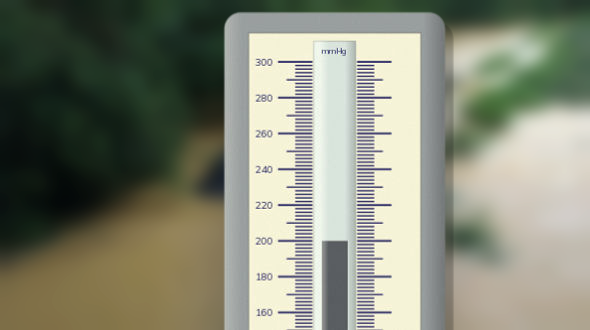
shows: 200 mmHg
